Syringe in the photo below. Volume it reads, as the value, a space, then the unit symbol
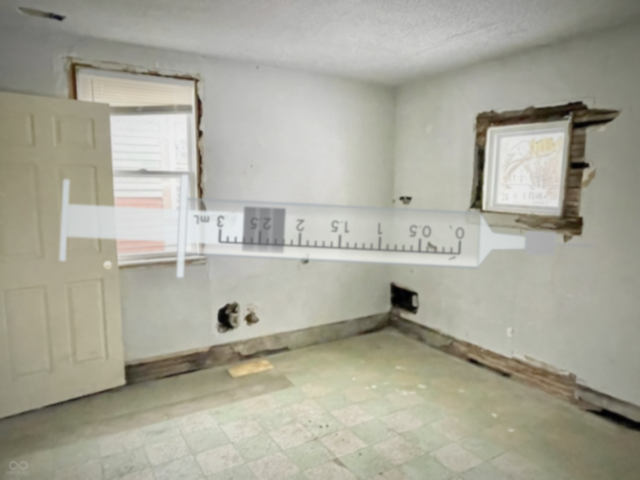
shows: 2.2 mL
